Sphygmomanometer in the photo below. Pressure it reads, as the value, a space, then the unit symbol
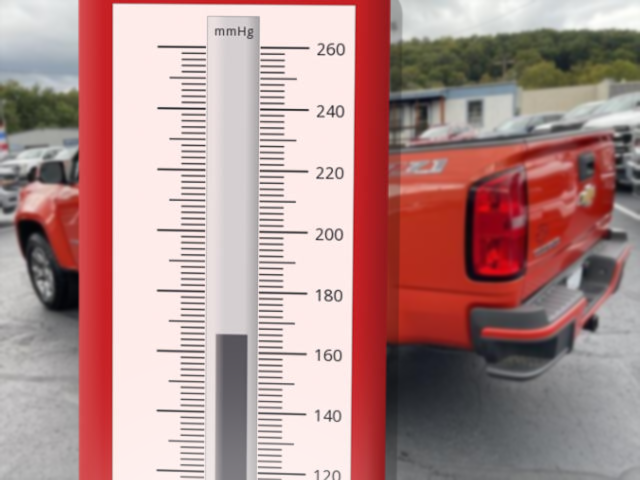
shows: 166 mmHg
